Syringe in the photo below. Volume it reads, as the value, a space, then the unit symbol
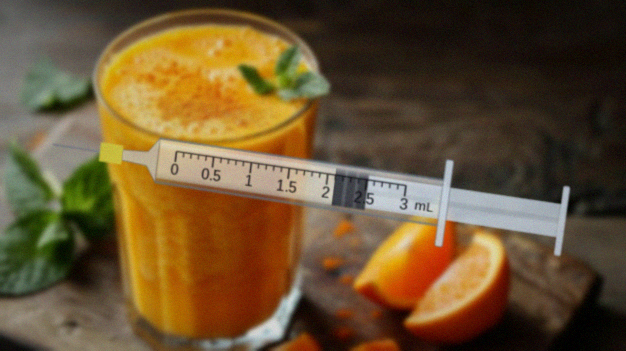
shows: 2.1 mL
